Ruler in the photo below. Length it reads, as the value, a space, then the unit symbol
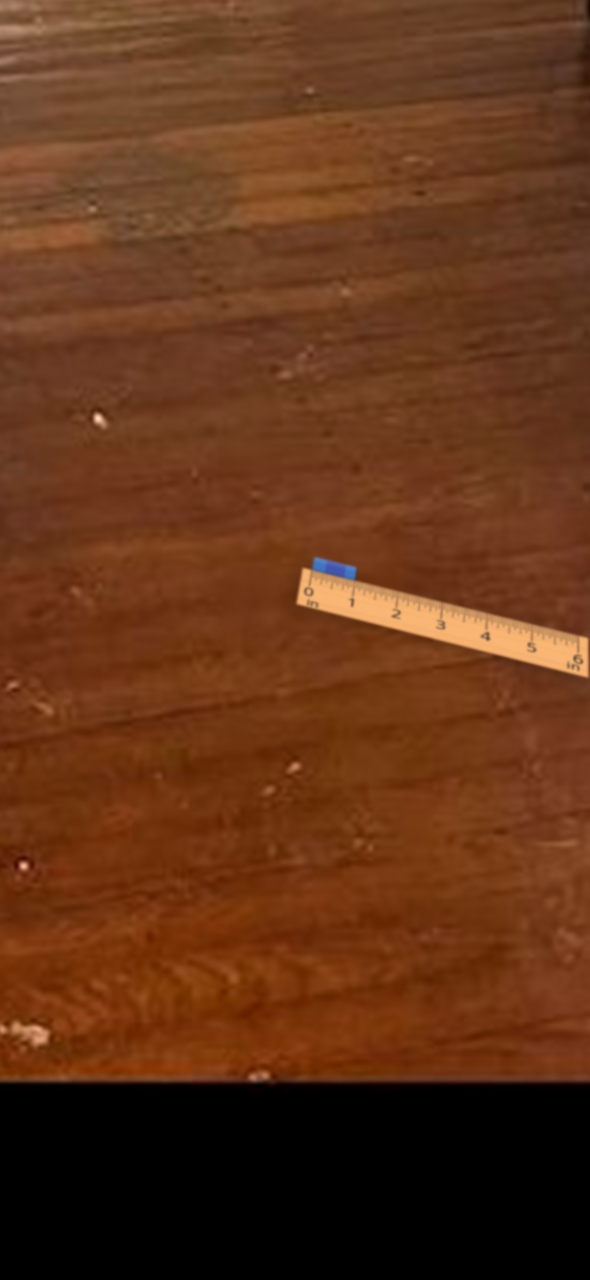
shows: 1 in
